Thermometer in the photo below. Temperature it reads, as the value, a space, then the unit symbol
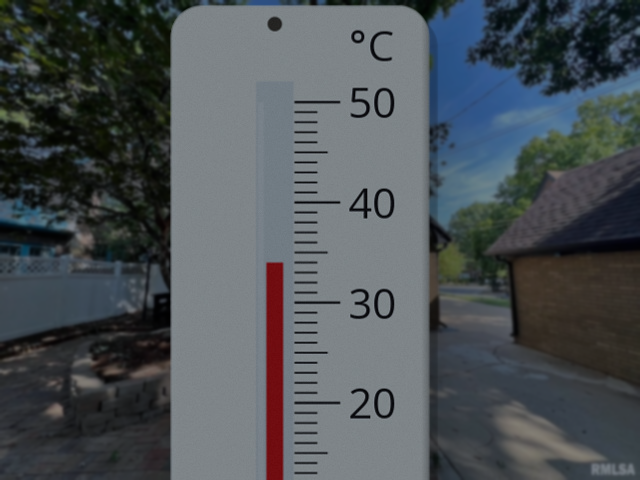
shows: 34 °C
